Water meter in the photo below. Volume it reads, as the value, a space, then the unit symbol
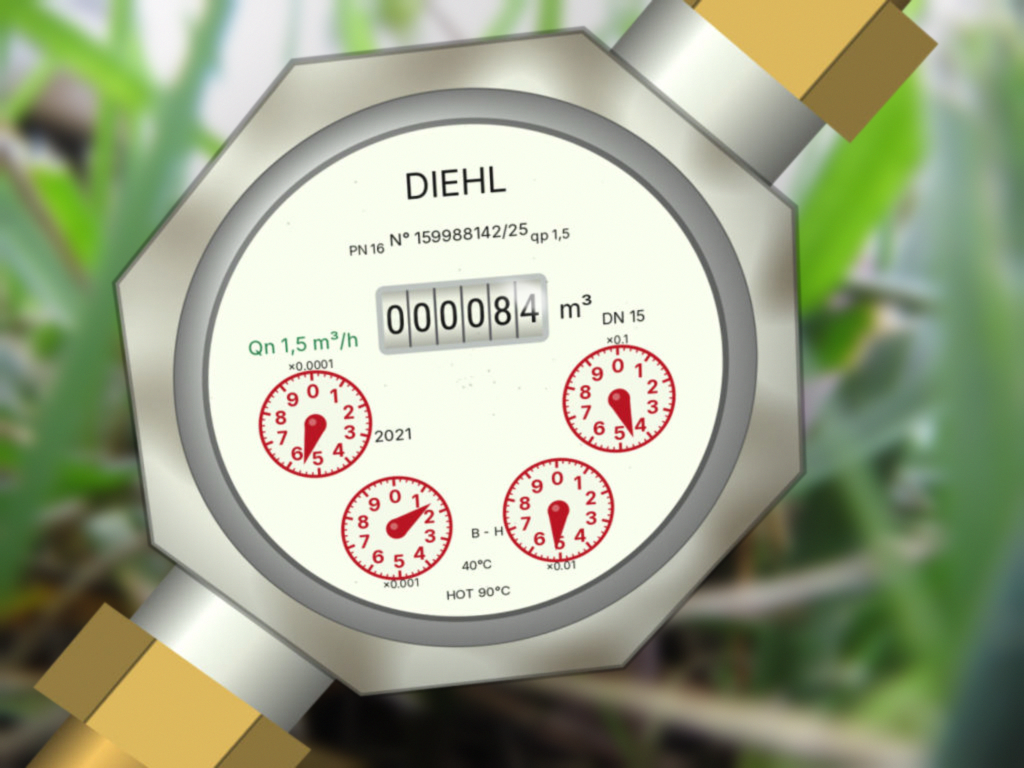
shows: 84.4515 m³
